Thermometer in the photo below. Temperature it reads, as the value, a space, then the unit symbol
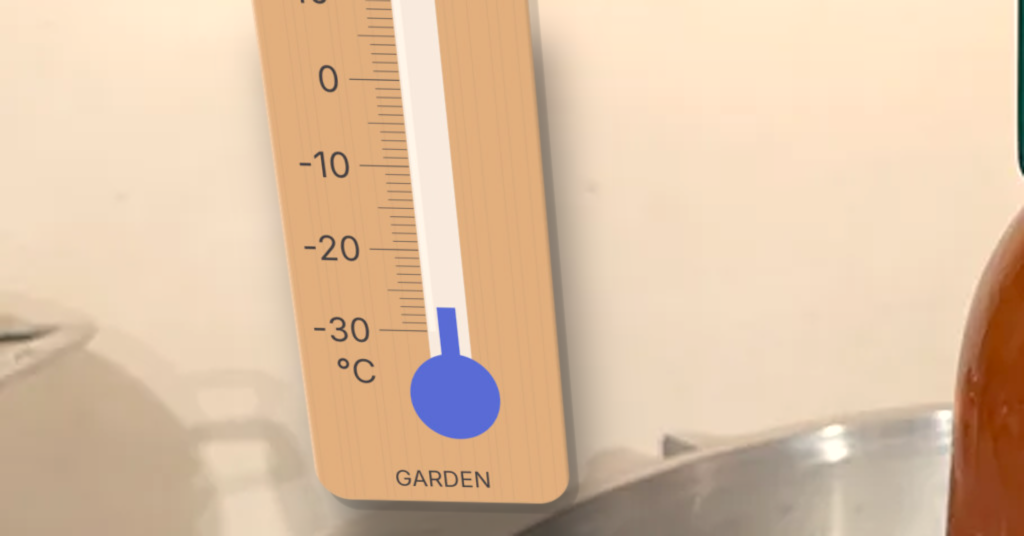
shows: -27 °C
